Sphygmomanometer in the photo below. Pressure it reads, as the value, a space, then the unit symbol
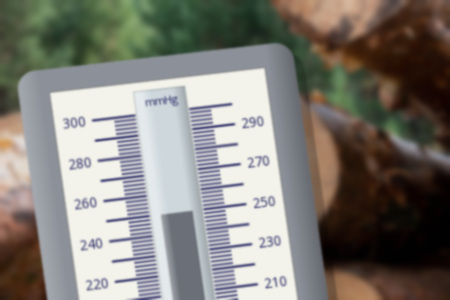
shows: 250 mmHg
